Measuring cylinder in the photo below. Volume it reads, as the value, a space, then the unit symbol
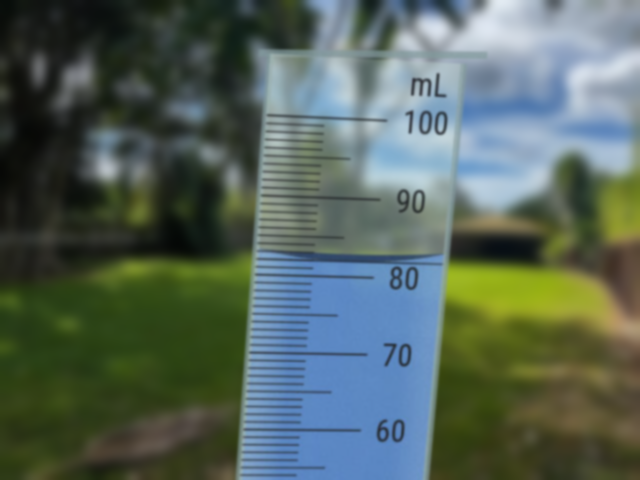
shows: 82 mL
